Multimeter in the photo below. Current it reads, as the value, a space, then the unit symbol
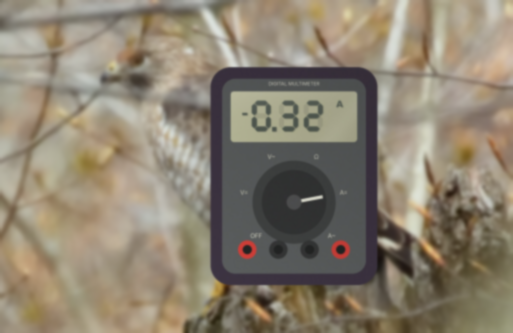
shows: -0.32 A
